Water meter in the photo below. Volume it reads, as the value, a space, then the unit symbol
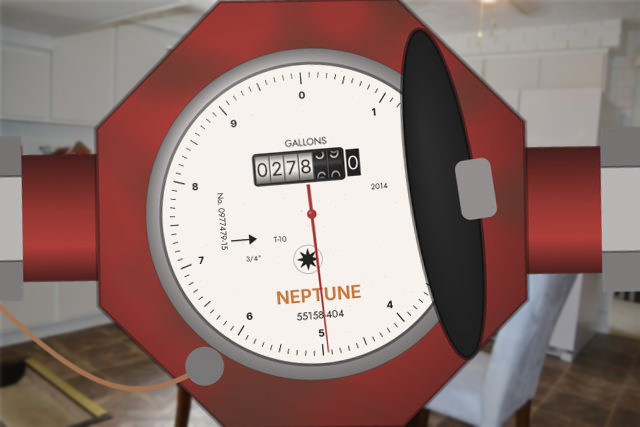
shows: 278594.9 gal
